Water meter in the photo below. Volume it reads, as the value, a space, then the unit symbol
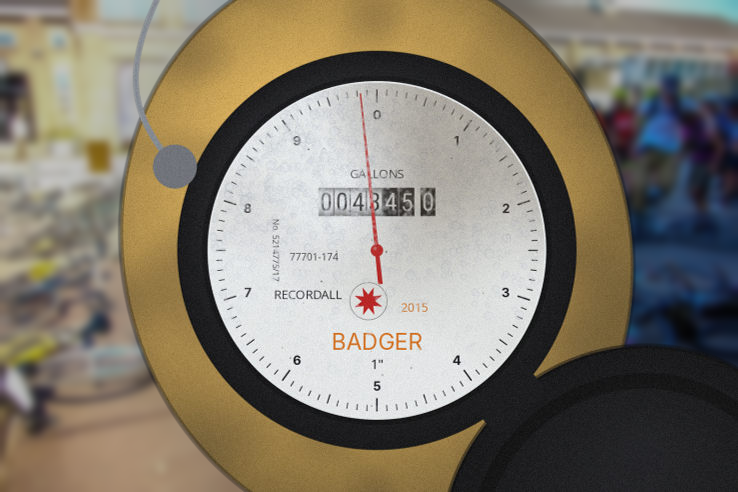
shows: 43449.8 gal
